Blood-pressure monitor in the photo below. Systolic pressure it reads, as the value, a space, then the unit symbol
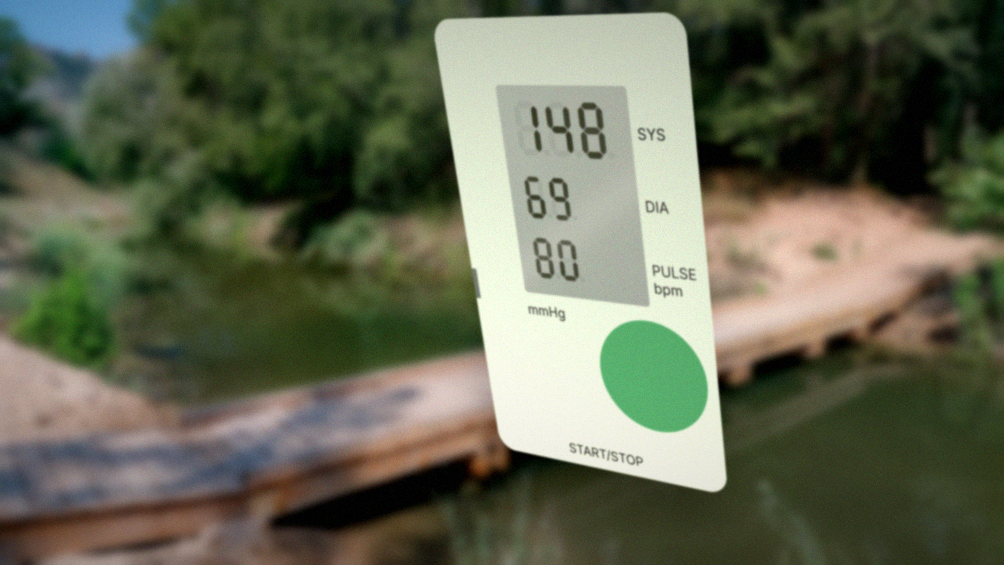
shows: 148 mmHg
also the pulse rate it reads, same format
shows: 80 bpm
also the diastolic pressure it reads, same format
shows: 69 mmHg
